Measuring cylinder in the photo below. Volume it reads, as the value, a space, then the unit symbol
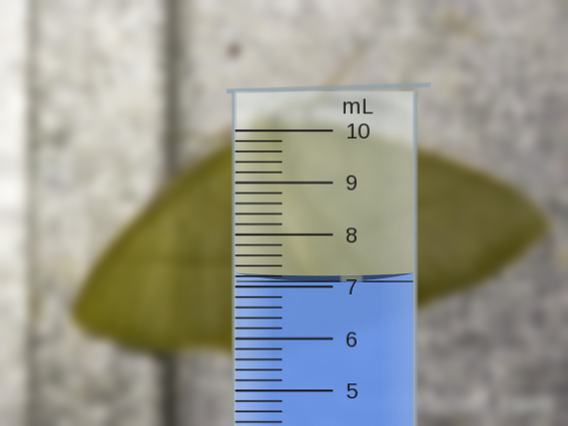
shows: 7.1 mL
